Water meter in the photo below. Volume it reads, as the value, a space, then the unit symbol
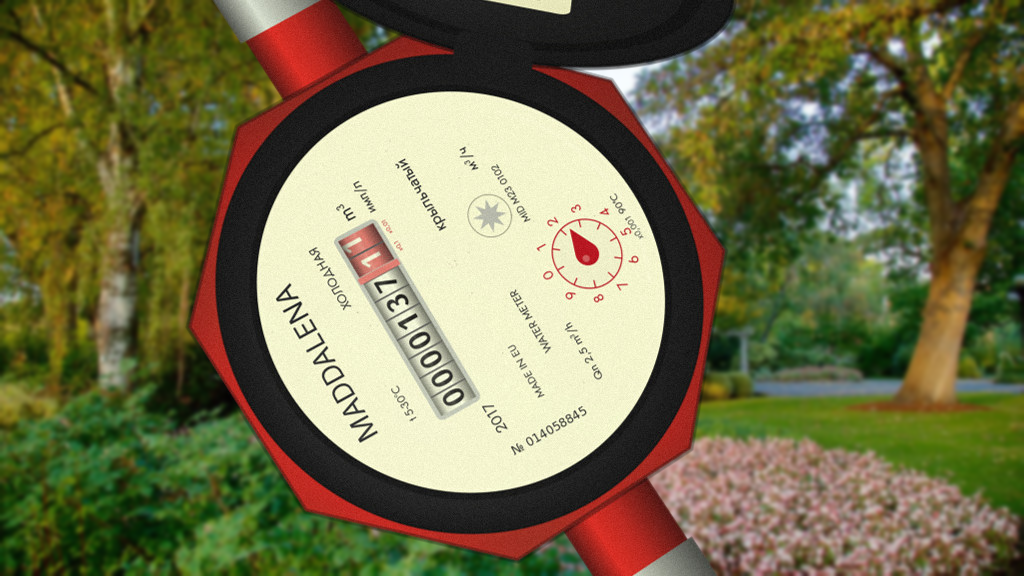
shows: 137.112 m³
